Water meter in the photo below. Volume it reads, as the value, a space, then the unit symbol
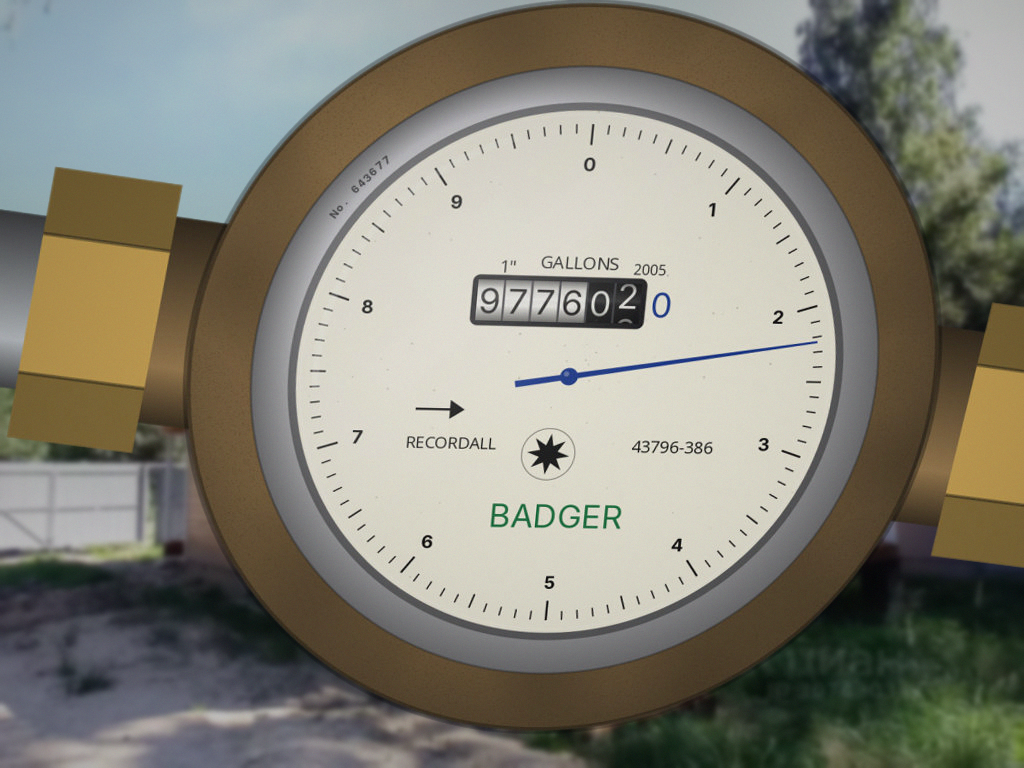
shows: 9776022.2 gal
